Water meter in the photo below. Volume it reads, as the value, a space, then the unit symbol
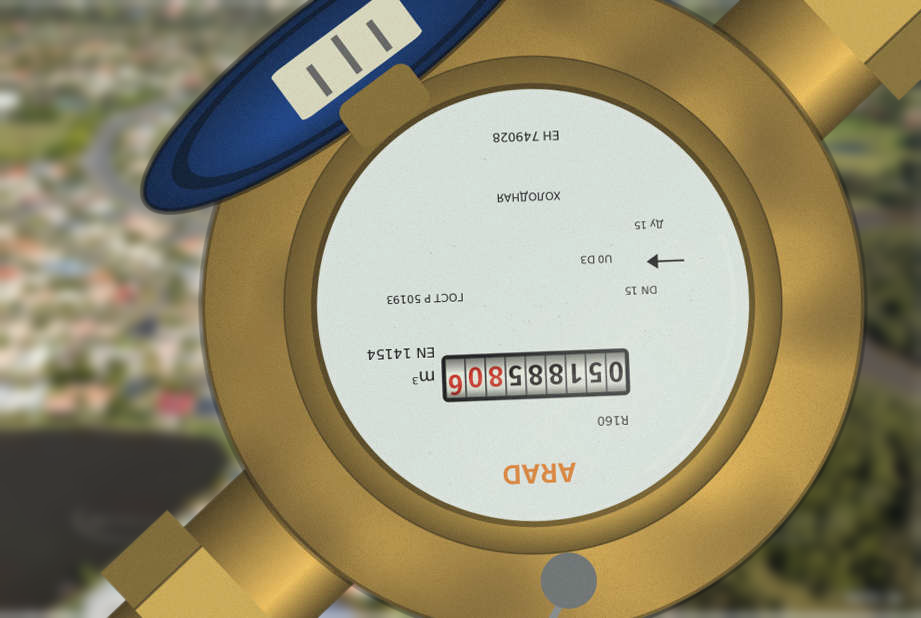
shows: 51885.806 m³
